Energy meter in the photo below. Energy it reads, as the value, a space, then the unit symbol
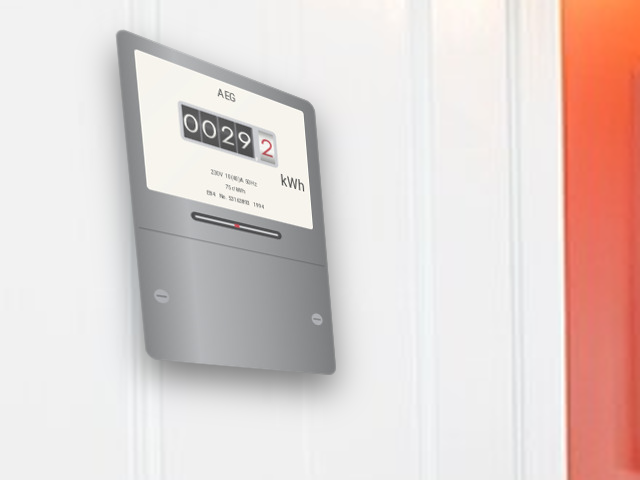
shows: 29.2 kWh
